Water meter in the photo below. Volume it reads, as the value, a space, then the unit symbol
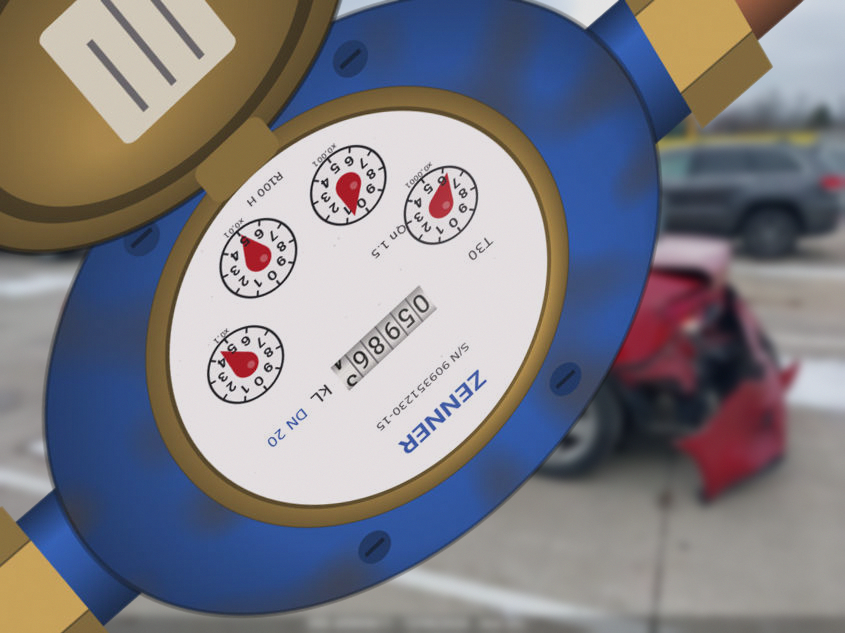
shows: 59863.4506 kL
